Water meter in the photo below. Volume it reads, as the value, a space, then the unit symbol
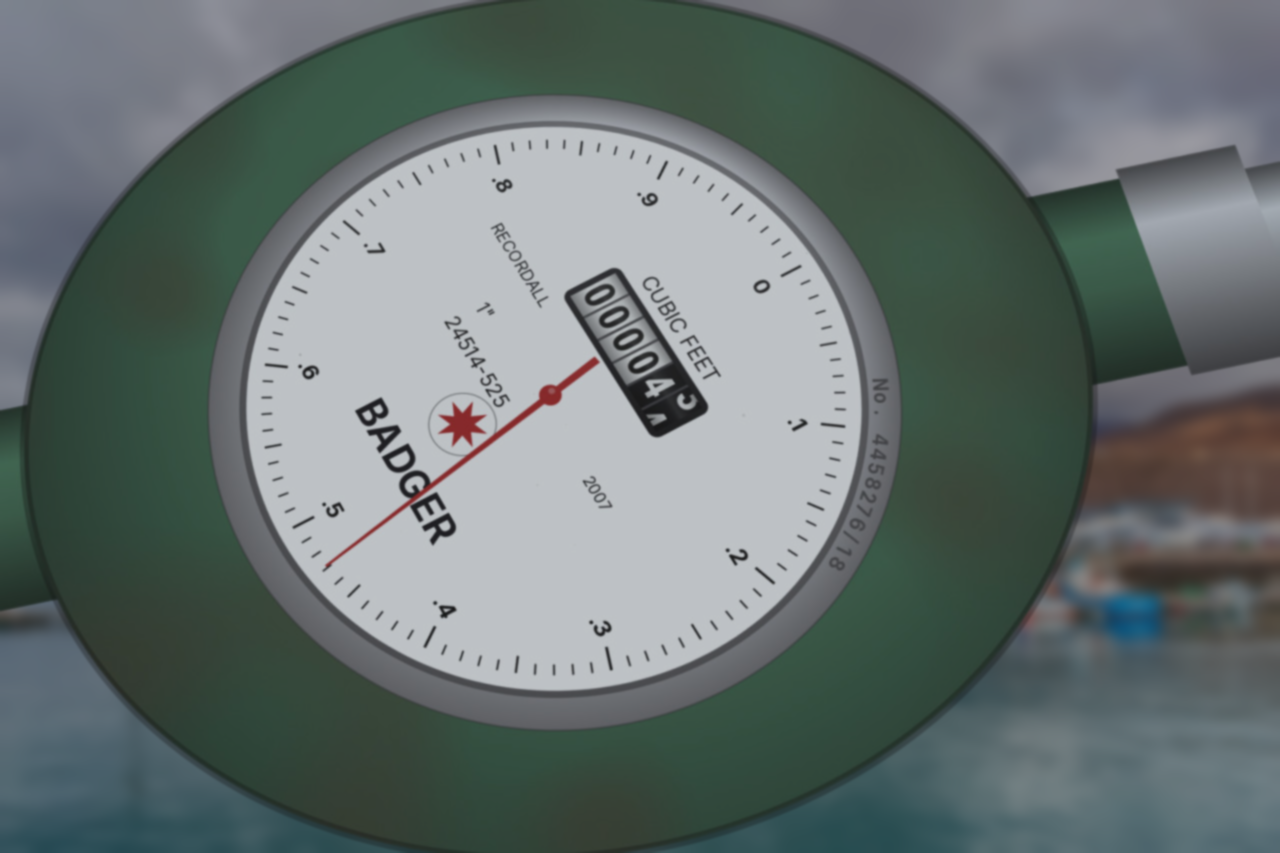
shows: 43.47 ft³
